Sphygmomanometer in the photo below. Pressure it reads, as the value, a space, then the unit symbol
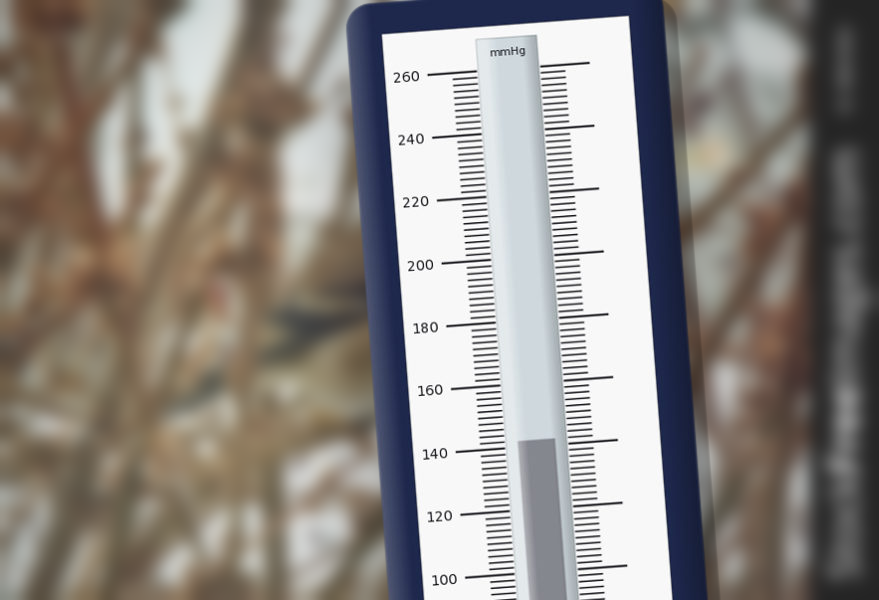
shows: 142 mmHg
